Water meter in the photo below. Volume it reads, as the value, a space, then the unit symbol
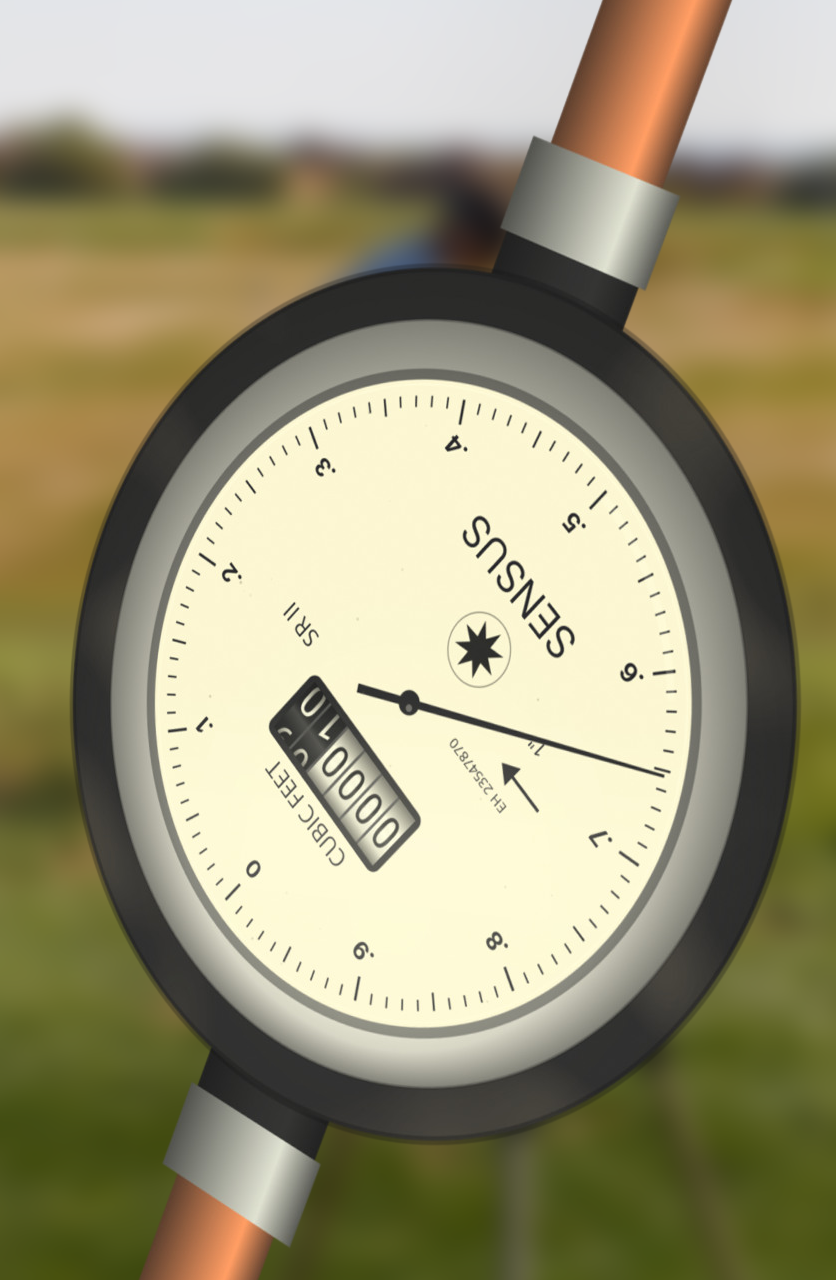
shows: 9.65 ft³
